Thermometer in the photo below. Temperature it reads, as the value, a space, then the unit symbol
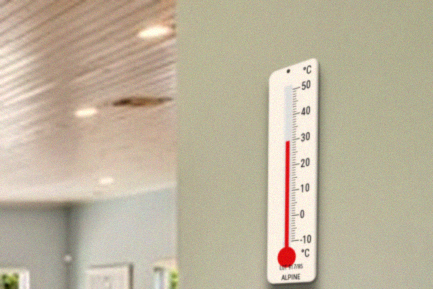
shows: 30 °C
